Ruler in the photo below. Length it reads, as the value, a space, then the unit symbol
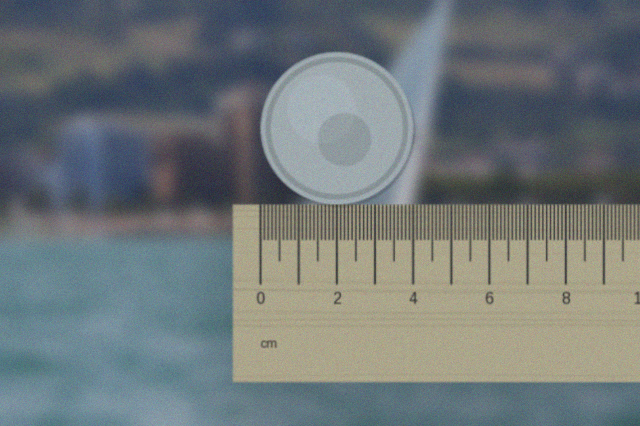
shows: 4 cm
